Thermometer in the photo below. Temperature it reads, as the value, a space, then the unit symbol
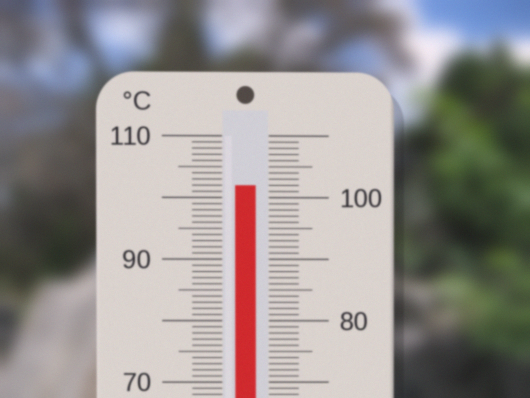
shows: 102 °C
